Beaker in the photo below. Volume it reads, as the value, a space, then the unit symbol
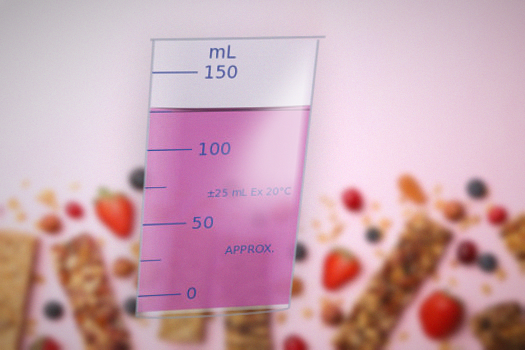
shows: 125 mL
